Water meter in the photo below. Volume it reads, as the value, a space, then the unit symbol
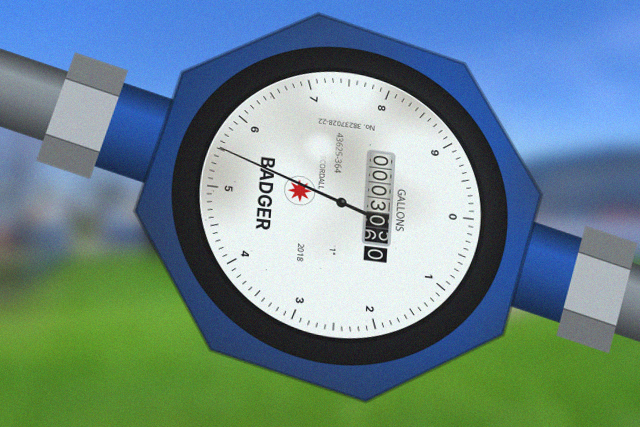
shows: 3055.5 gal
